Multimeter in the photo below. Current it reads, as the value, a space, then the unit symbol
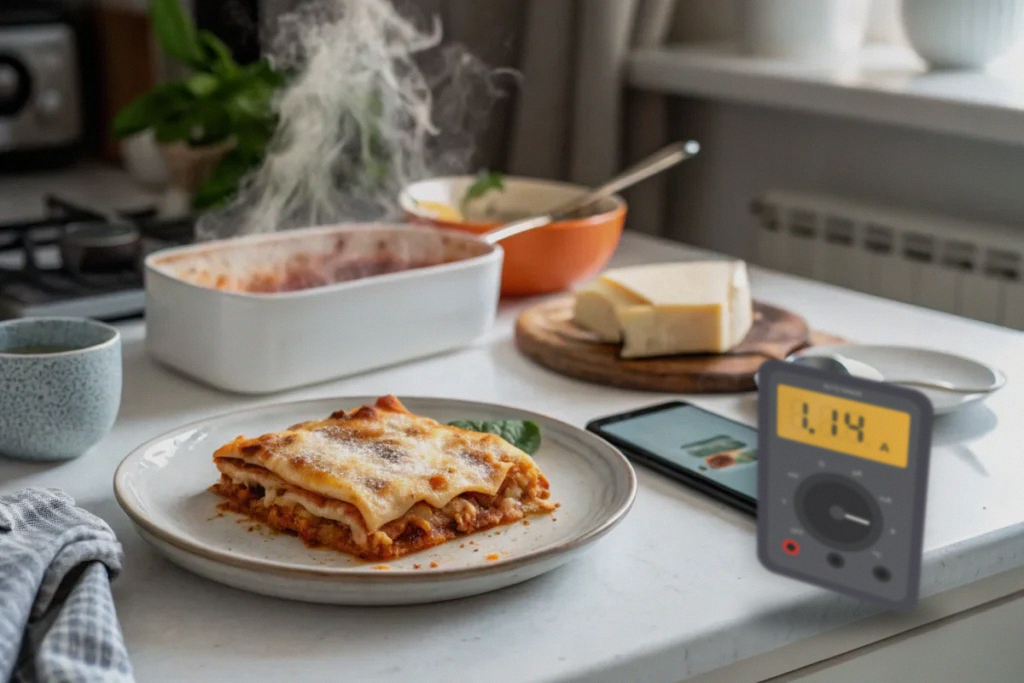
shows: 1.14 A
